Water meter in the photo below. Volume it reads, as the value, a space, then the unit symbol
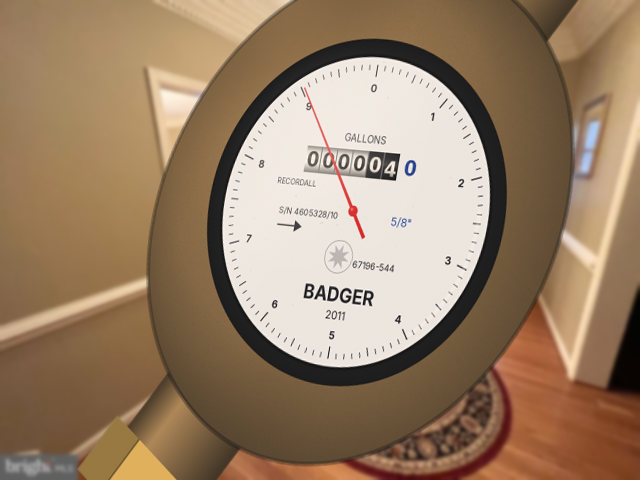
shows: 39.0 gal
